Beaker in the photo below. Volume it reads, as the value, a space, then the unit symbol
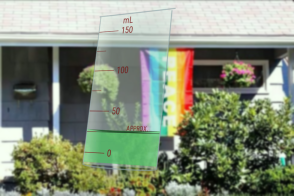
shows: 25 mL
